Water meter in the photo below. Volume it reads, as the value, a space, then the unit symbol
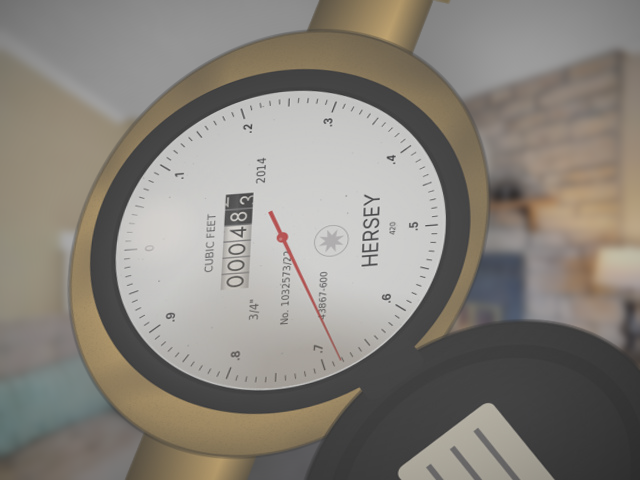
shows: 482.68 ft³
